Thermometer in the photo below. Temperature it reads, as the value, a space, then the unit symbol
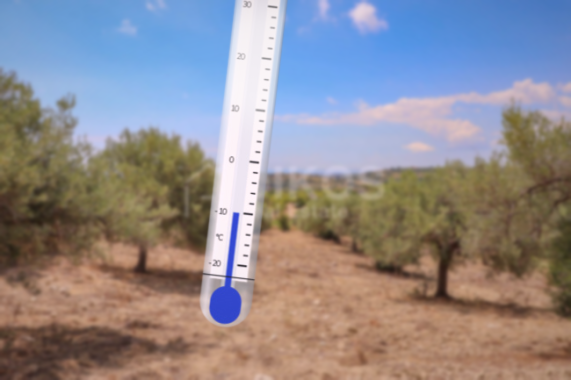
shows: -10 °C
